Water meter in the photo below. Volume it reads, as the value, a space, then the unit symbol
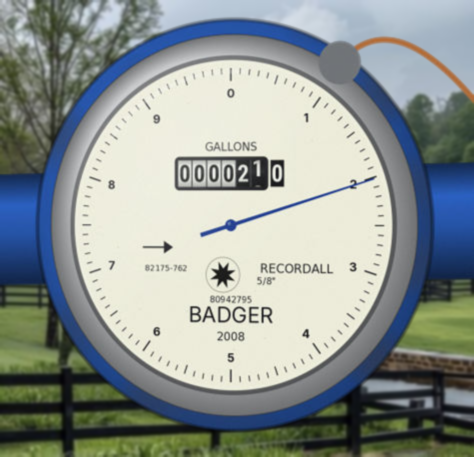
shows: 212.0 gal
